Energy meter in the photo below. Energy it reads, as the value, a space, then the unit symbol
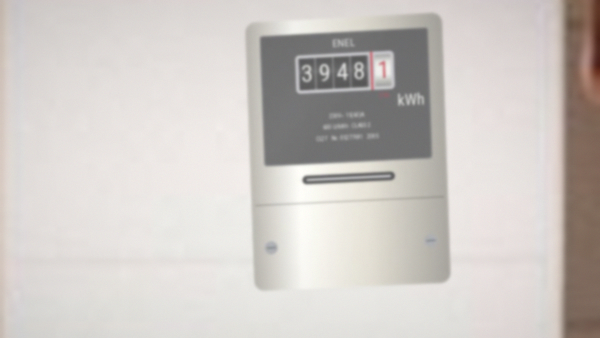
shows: 3948.1 kWh
